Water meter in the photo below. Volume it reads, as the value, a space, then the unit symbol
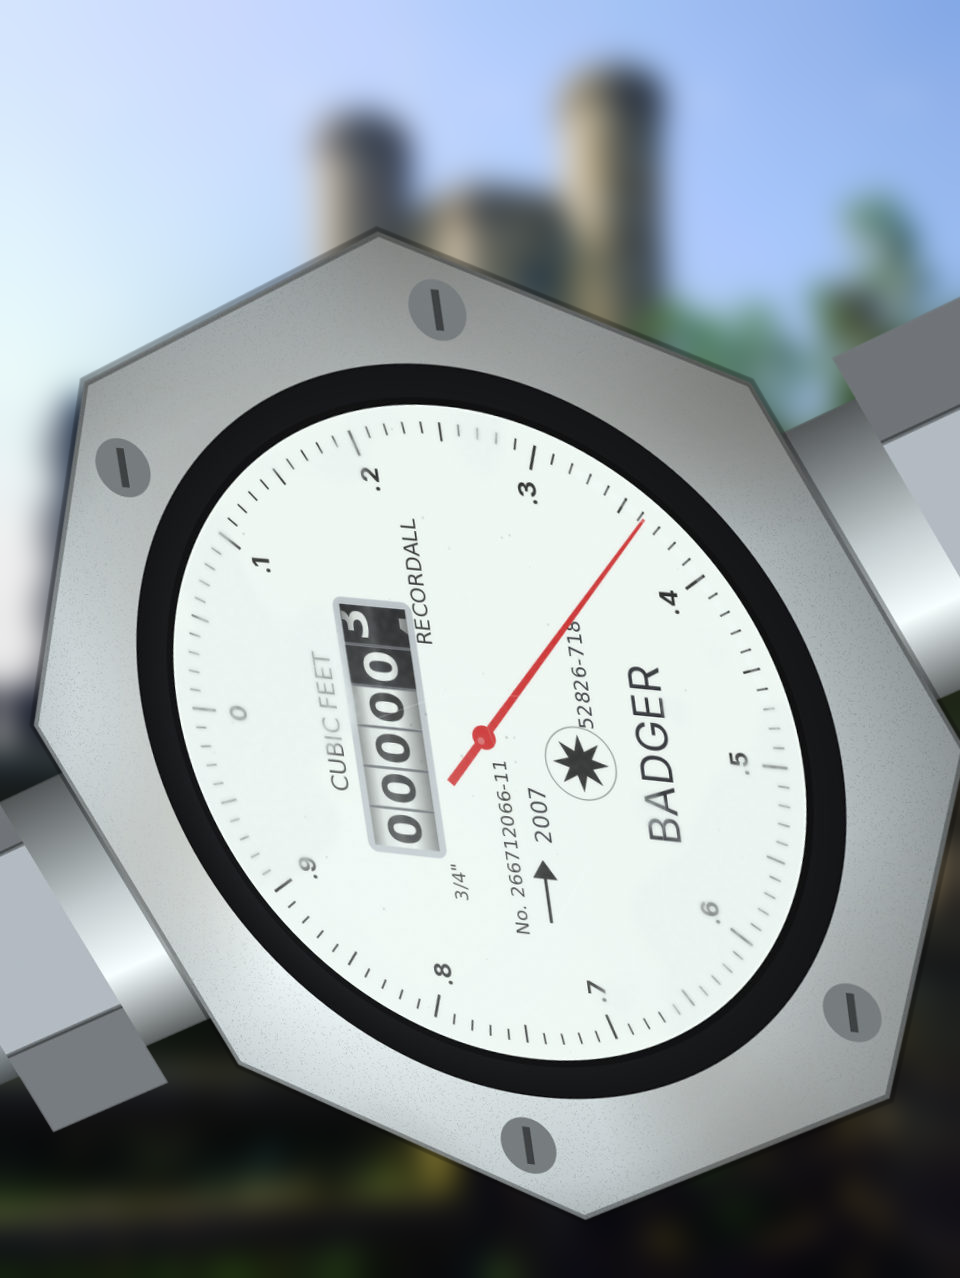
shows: 3.36 ft³
